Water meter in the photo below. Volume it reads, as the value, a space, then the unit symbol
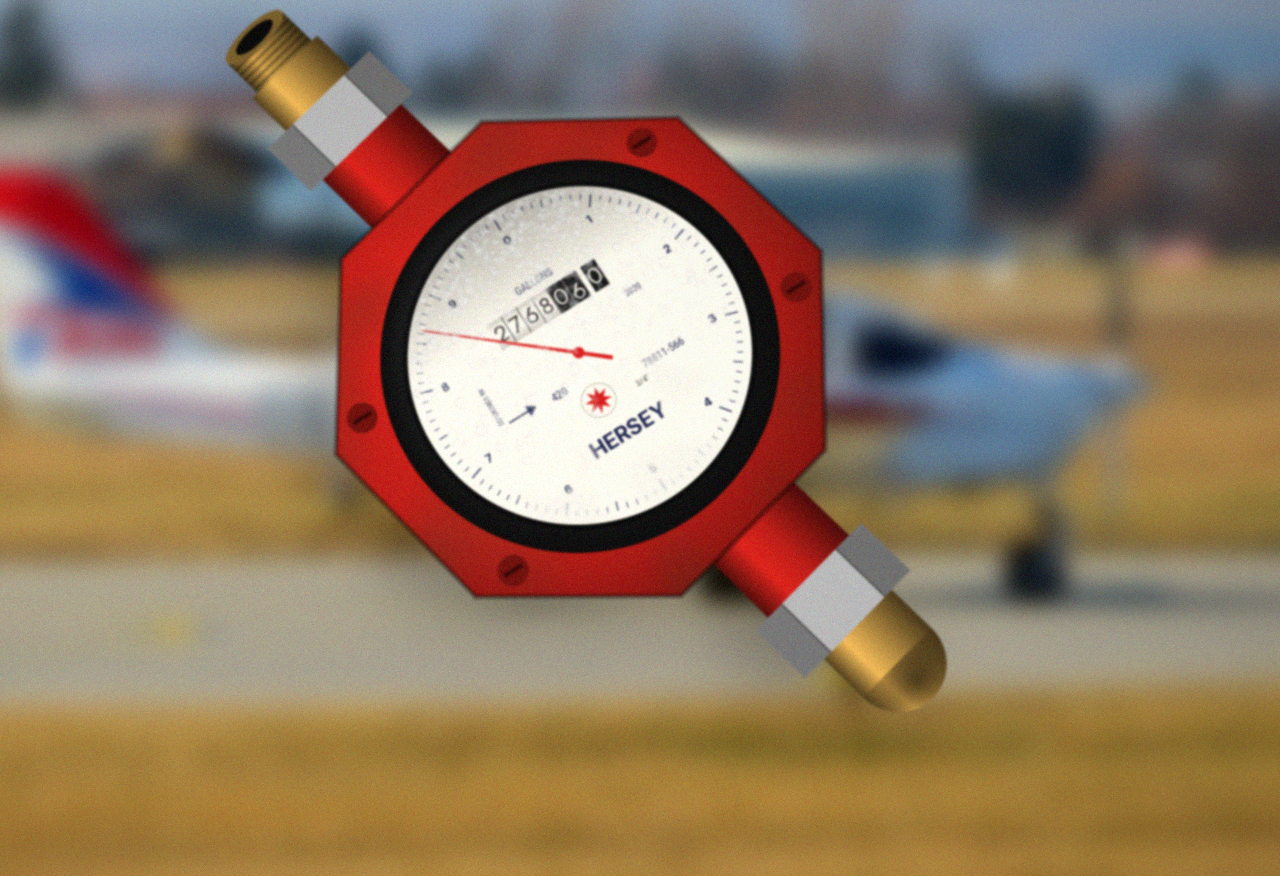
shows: 2768058.6 gal
